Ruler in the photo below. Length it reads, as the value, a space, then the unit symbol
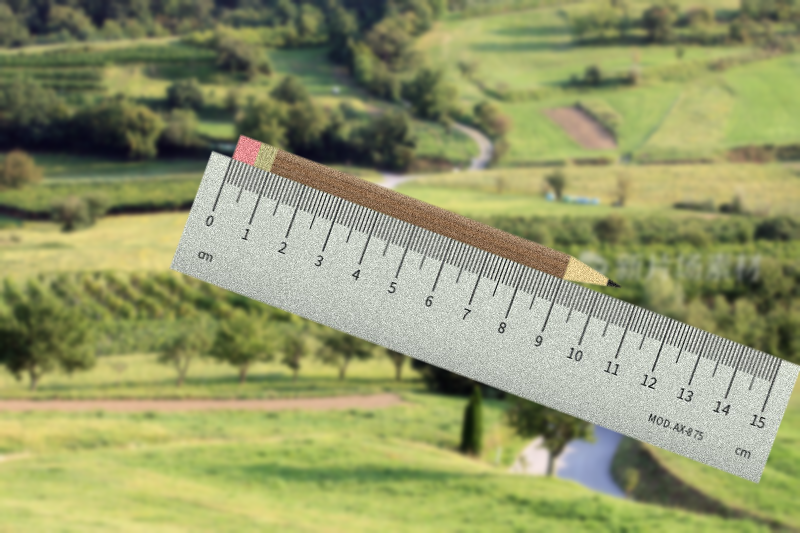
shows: 10.5 cm
